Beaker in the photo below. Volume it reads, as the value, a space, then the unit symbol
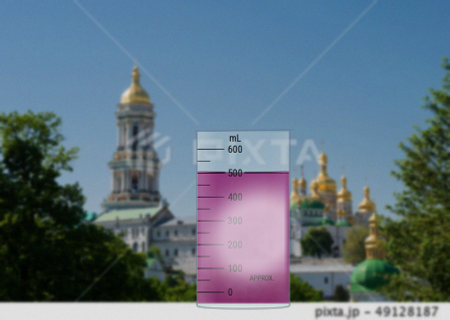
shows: 500 mL
